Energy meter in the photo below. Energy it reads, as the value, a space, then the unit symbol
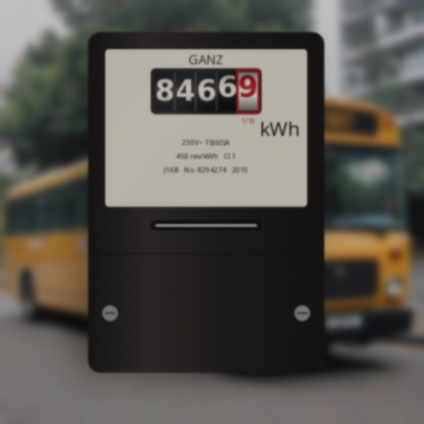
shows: 8466.9 kWh
